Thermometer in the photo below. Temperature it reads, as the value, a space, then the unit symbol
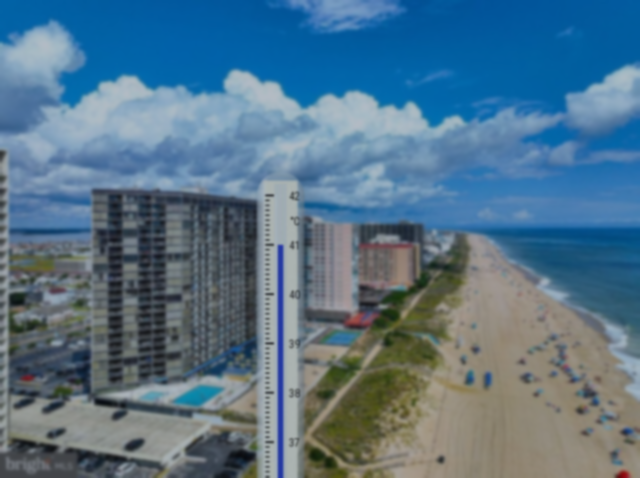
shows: 41 °C
